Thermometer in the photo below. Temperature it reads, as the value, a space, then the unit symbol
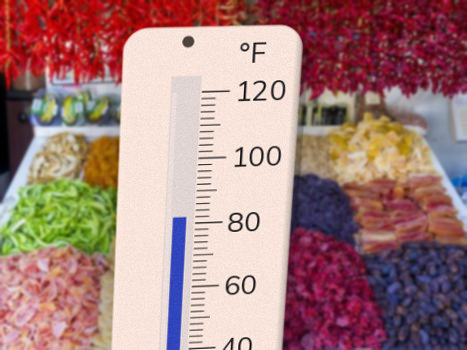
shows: 82 °F
